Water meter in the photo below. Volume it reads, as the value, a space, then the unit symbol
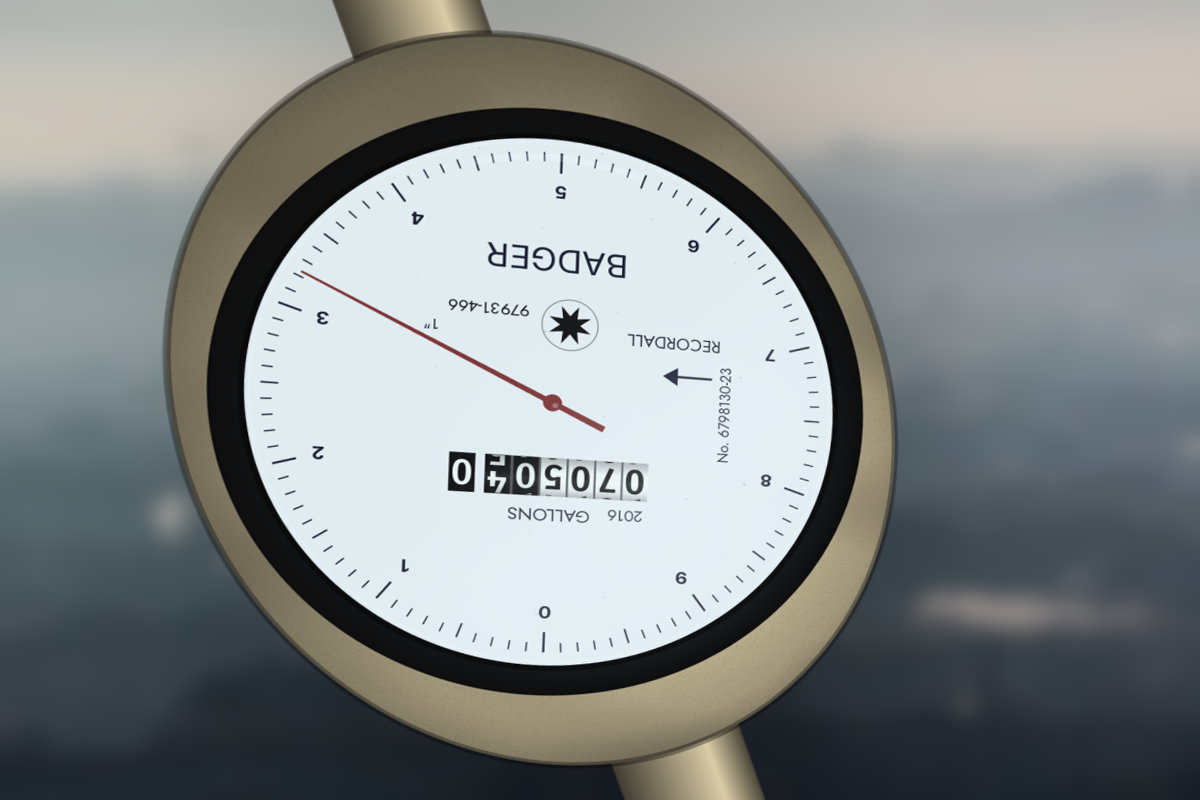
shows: 705043.2 gal
